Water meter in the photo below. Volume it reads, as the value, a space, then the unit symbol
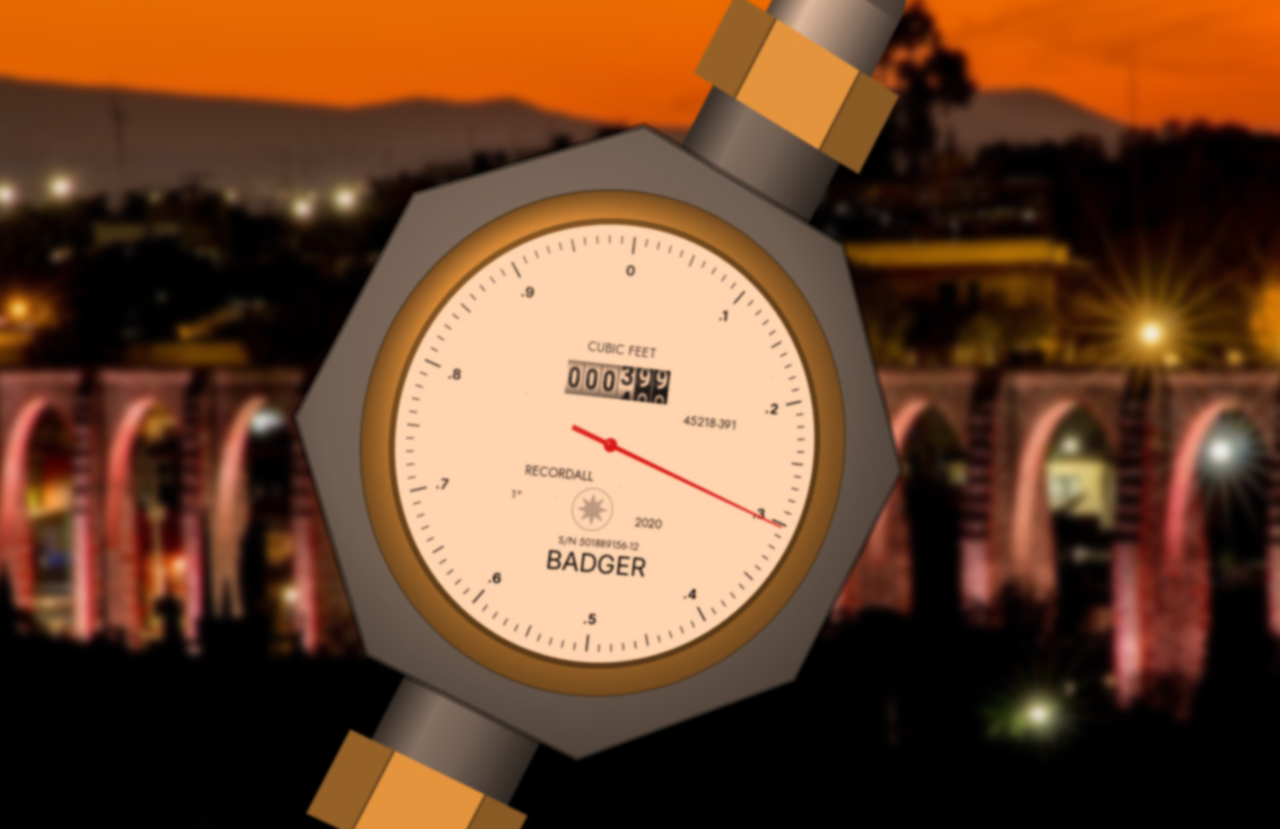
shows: 399.30 ft³
